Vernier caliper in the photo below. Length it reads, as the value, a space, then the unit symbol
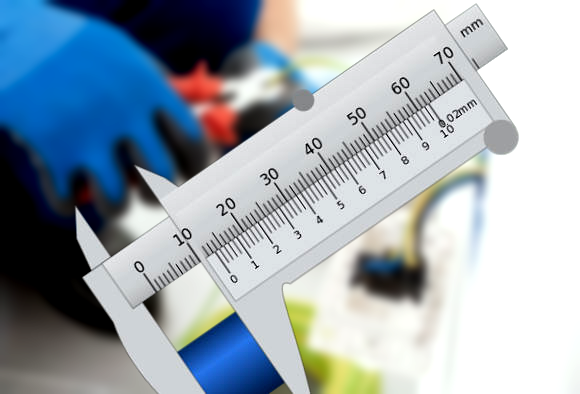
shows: 13.4 mm
